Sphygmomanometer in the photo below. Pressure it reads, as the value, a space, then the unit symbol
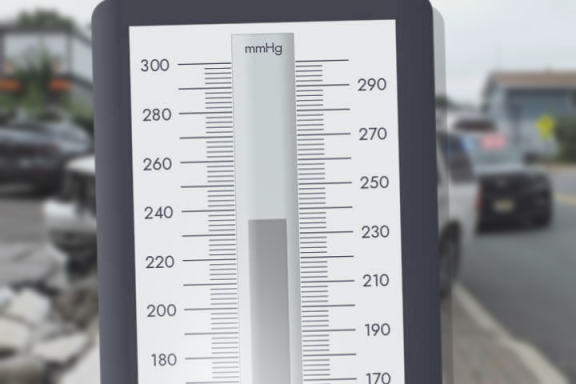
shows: 236 mmHg
